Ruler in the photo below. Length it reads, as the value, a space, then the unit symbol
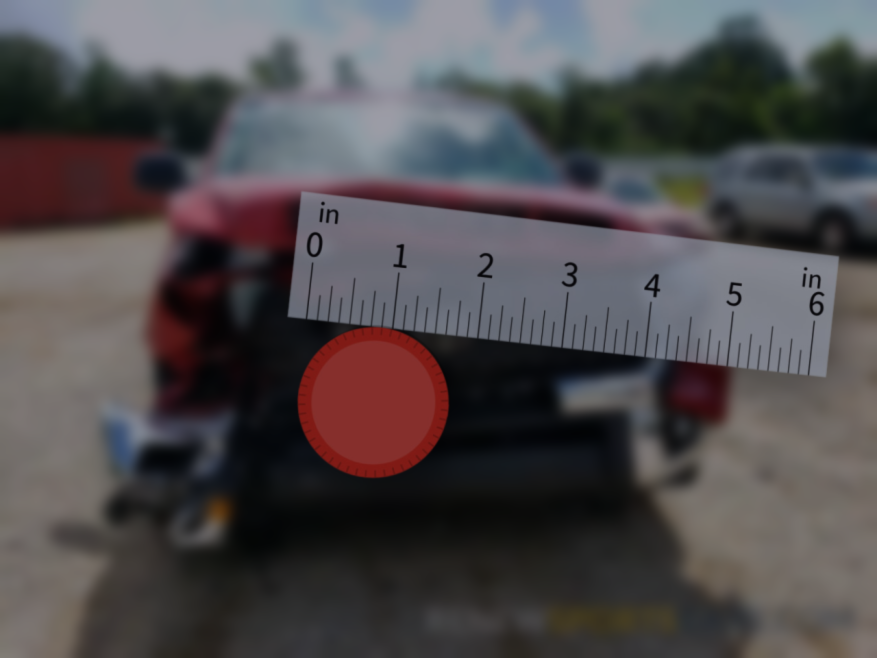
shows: 1.75 in
